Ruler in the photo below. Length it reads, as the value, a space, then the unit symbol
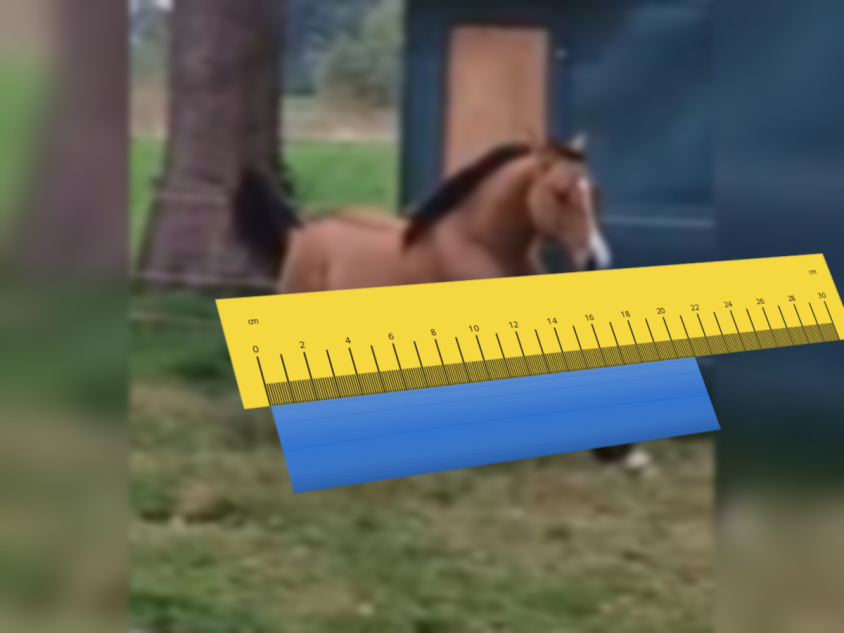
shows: 21 cm
